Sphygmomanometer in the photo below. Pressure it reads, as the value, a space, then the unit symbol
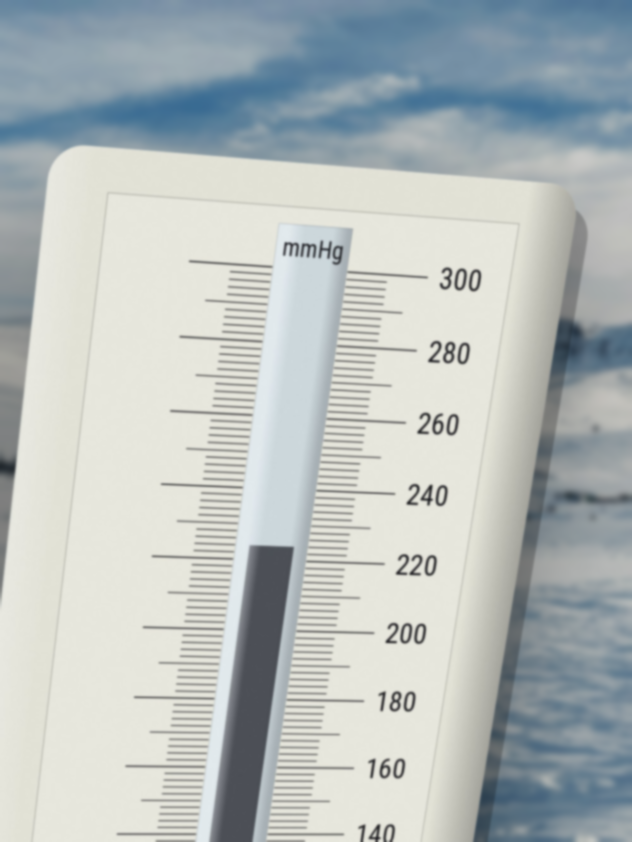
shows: 224 mmHg
